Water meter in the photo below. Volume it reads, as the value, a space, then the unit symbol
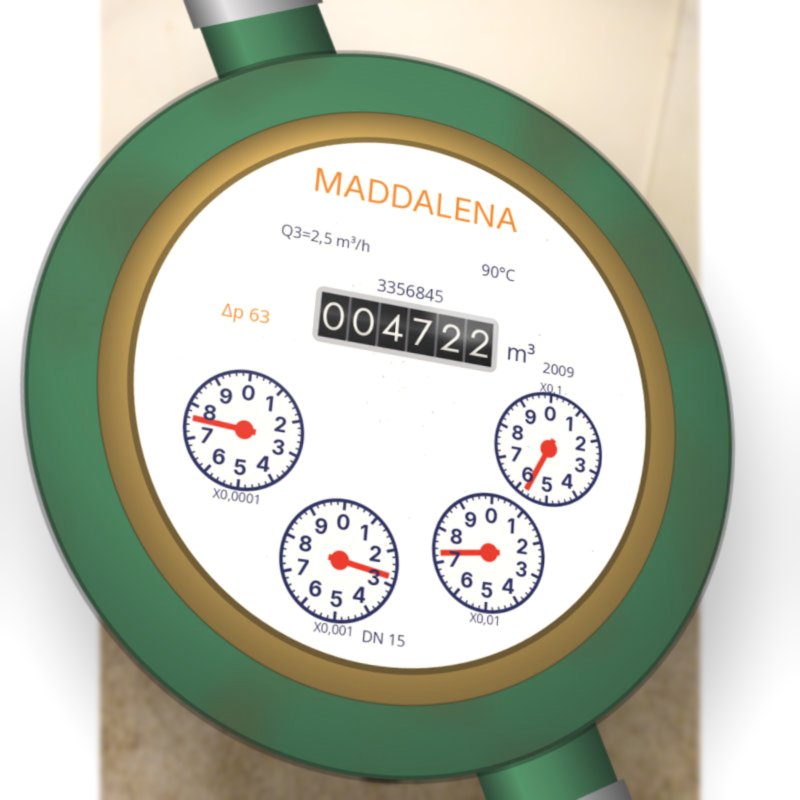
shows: 4722.5727 m³
